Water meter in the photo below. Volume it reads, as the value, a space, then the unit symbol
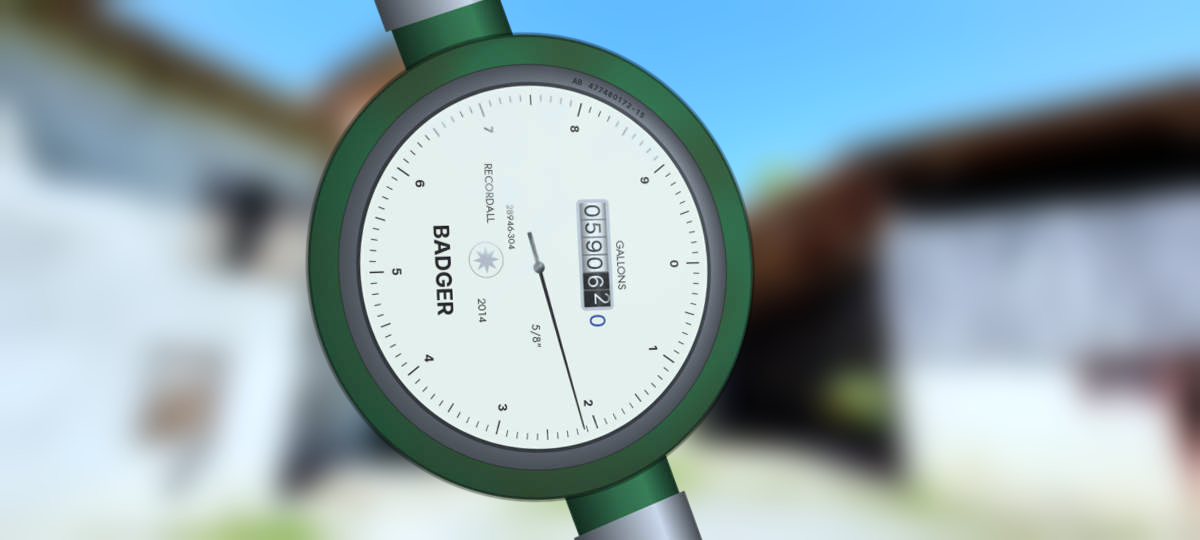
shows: 590622.1 gal
